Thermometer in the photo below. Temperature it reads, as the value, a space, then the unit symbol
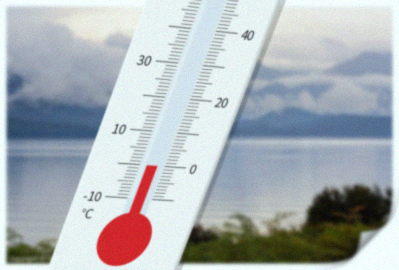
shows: 0 °C
